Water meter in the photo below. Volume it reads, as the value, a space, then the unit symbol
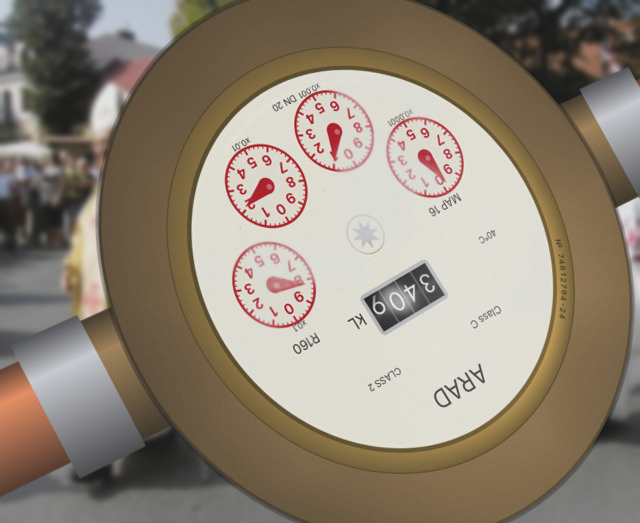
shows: 3408.8209 kL
